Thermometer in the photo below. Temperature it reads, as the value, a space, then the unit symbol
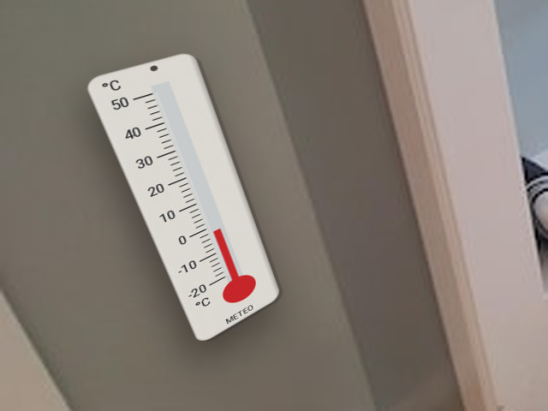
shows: -2 °C
